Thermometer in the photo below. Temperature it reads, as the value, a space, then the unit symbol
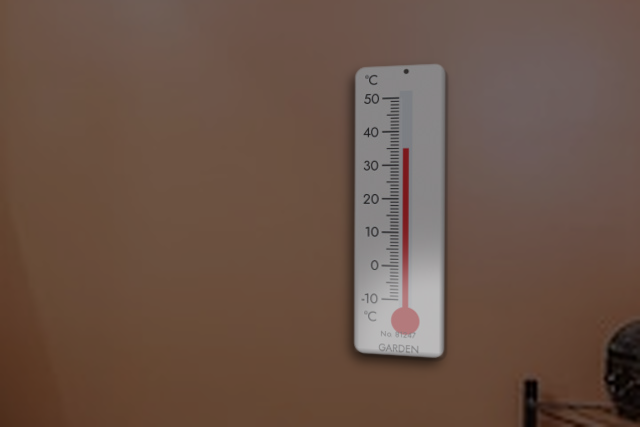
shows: 35 °C
